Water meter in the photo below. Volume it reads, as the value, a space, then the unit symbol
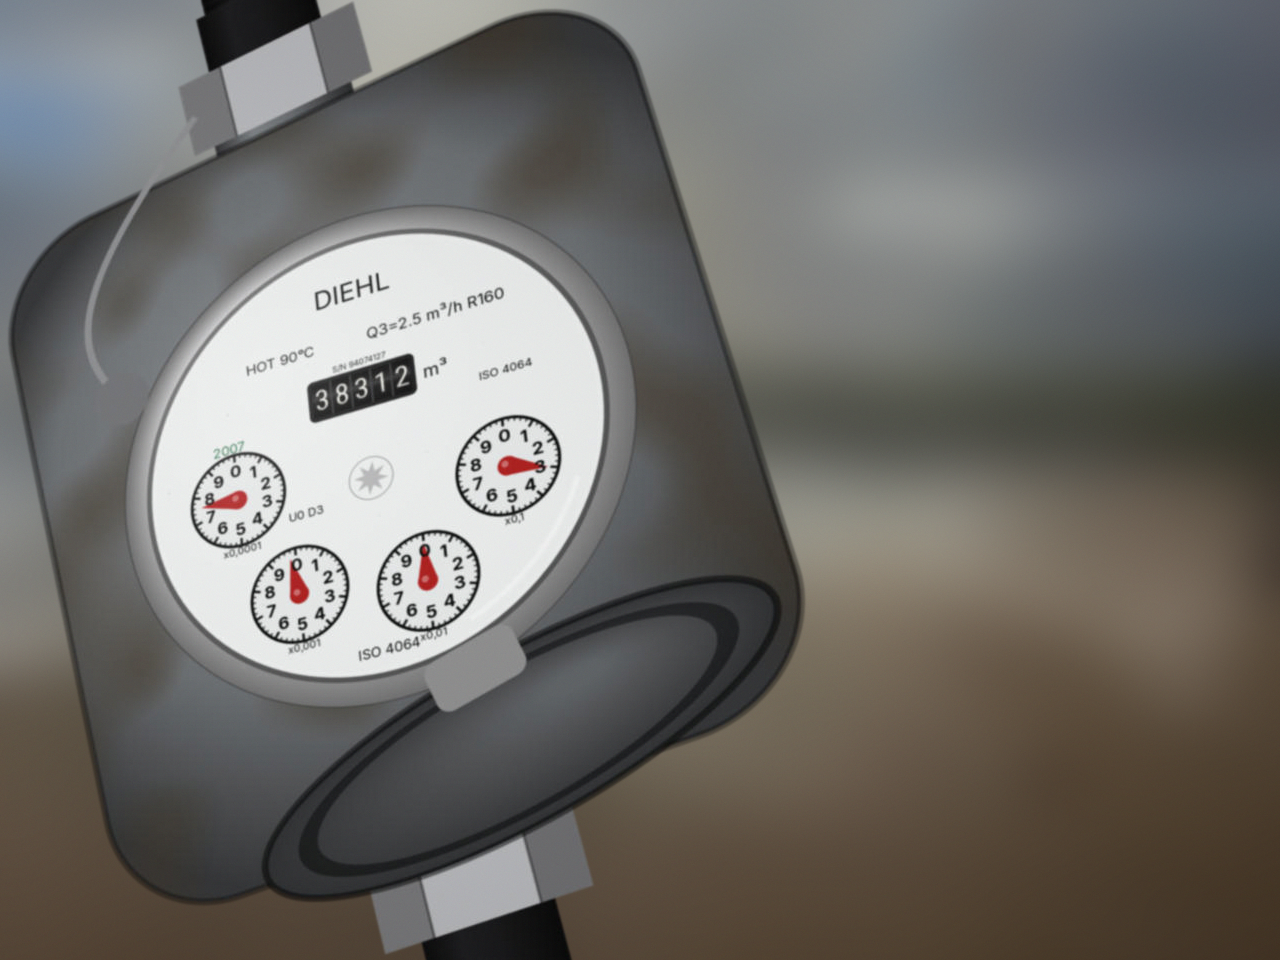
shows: 38312.2997 m³
